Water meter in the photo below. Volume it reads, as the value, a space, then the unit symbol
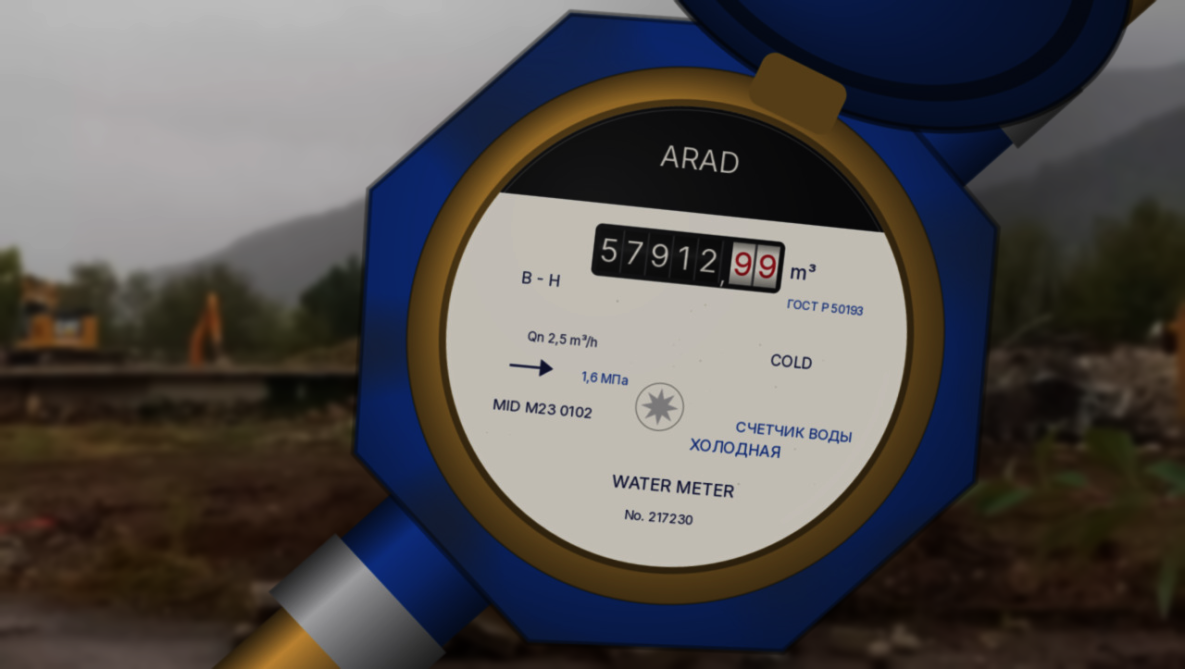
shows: 57912.99 m³
